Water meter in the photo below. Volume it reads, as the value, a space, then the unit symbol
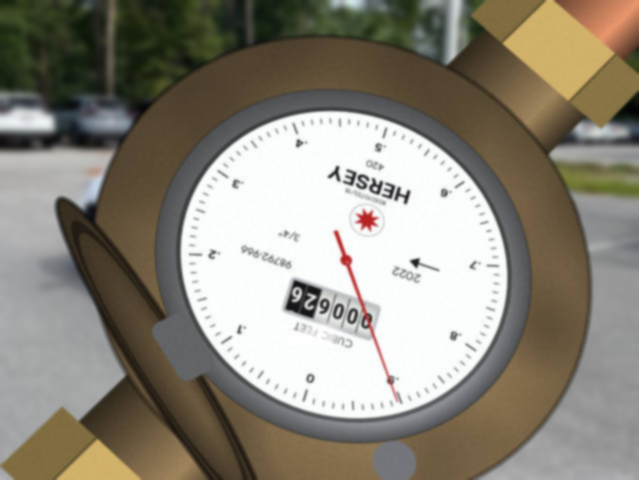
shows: 625.90 ft³
